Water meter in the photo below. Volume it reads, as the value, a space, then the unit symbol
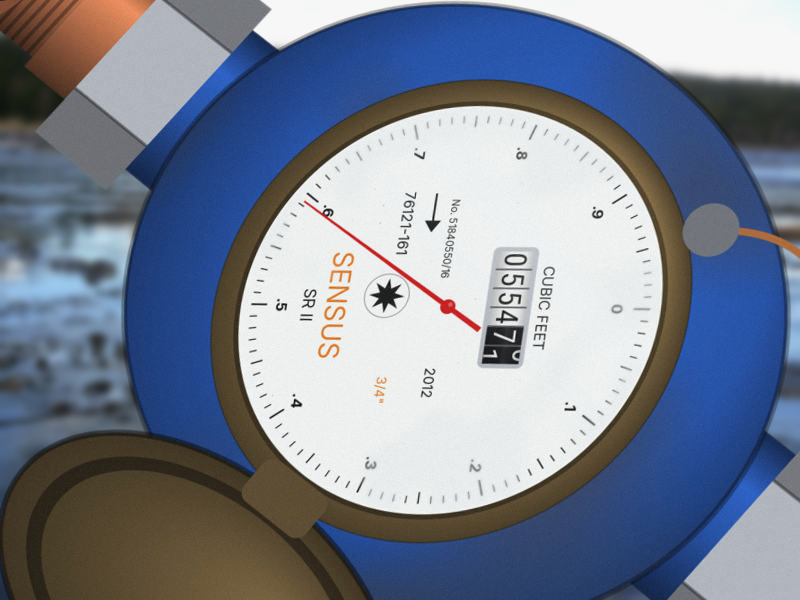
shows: 55470.59 ft³
